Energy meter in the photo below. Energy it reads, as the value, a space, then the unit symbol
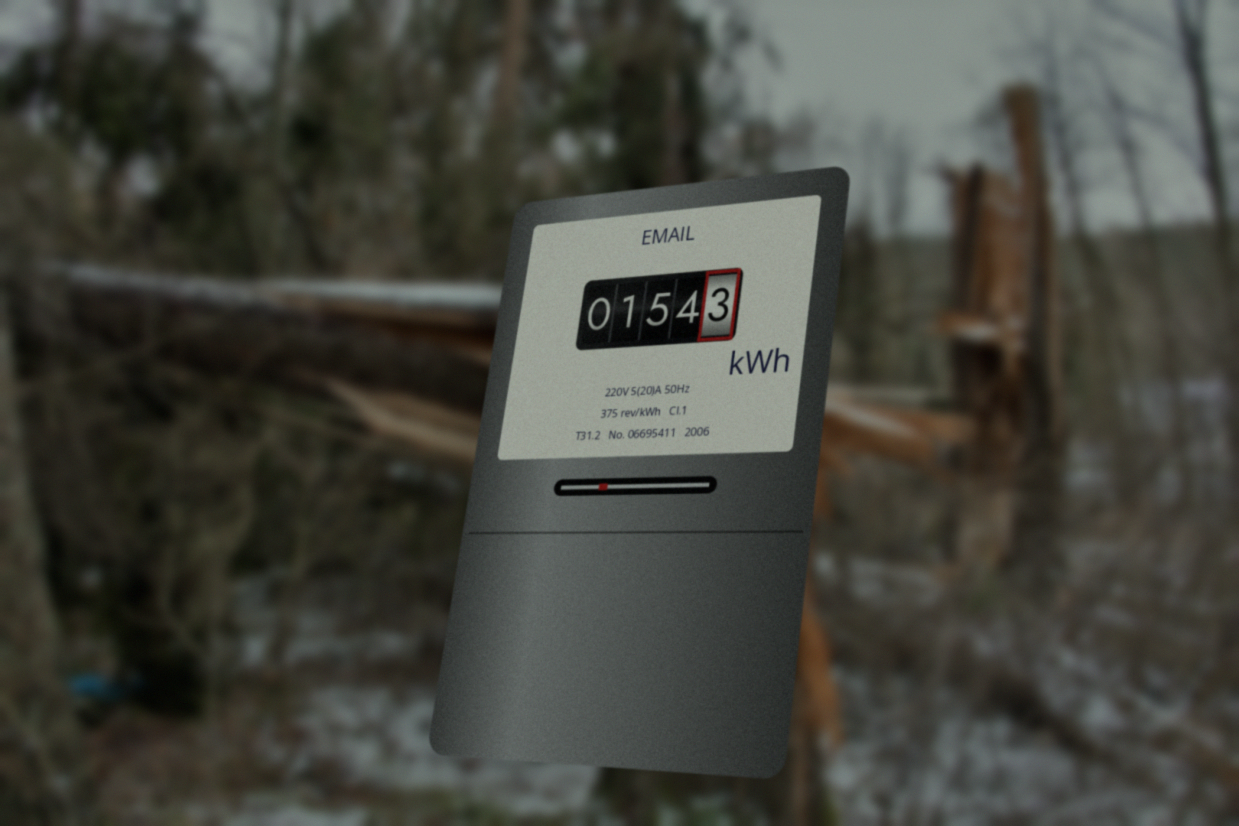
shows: 154.3 kWh
